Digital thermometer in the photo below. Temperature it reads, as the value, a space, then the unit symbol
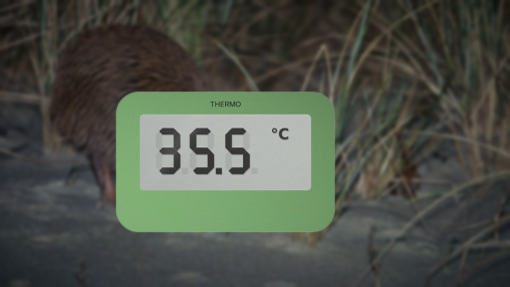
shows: 35.5 °C
